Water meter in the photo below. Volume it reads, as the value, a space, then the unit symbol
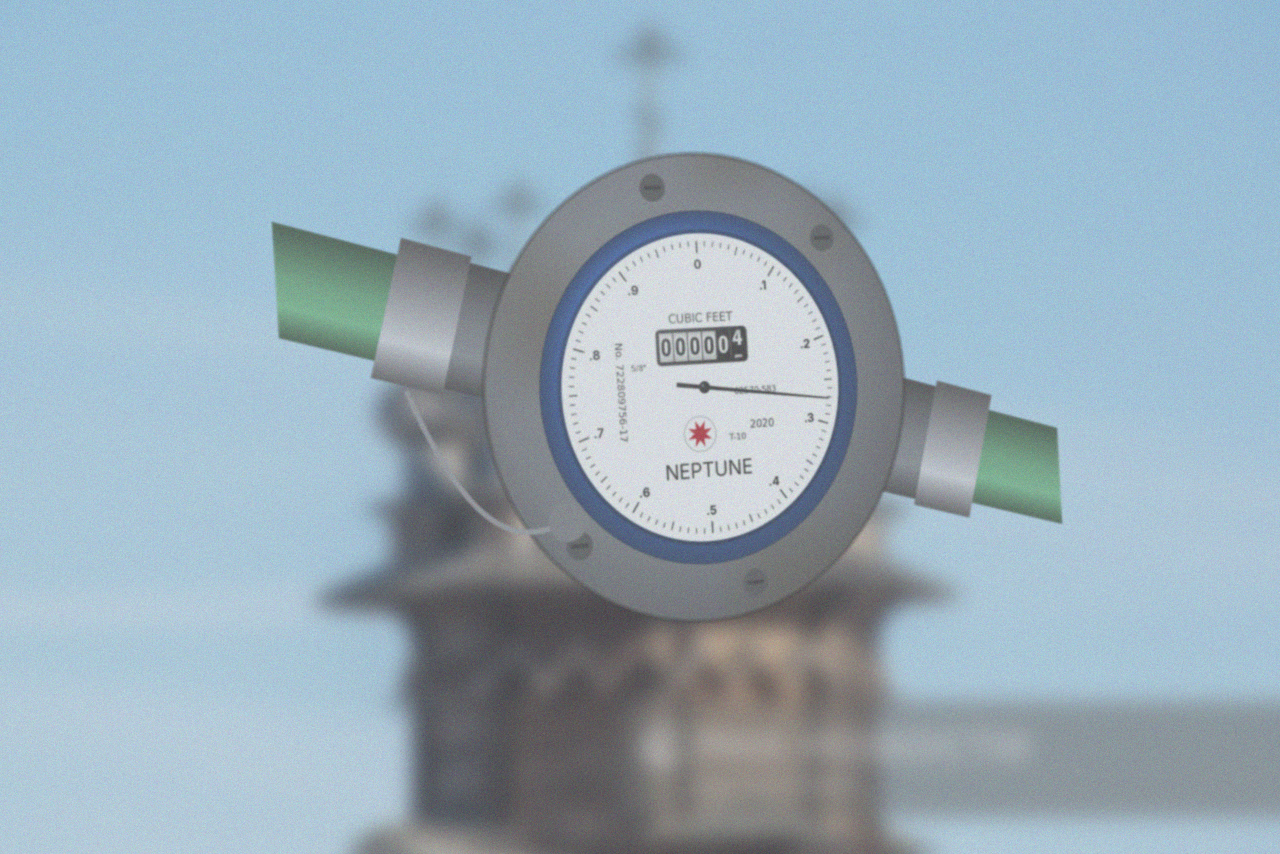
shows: 4.27 ft³
